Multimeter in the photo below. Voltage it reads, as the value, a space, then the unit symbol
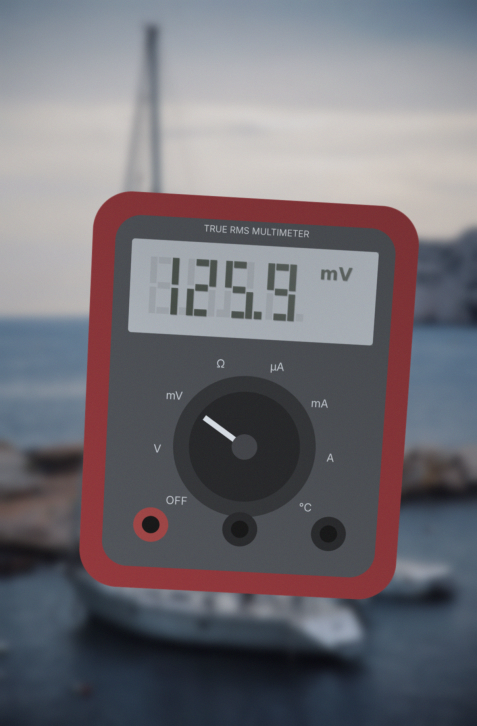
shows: 125.9 mV
